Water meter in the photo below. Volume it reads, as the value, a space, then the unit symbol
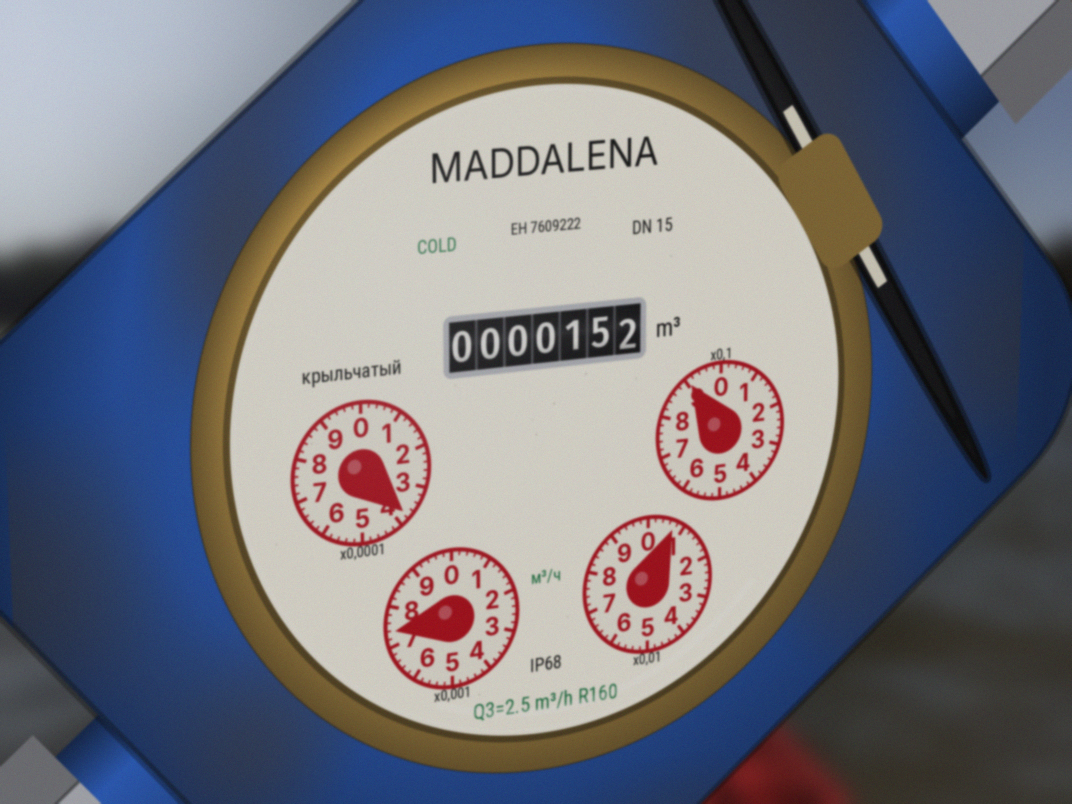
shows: 151.9073 m³
